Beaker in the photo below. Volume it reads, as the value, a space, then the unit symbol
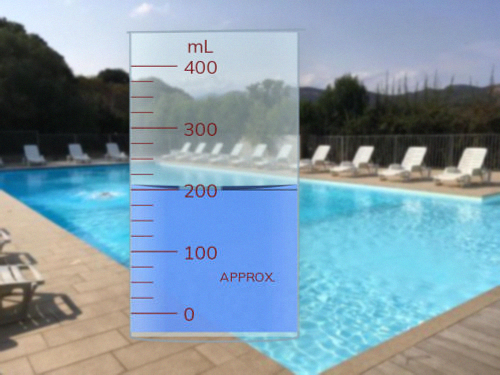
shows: 200 mL
